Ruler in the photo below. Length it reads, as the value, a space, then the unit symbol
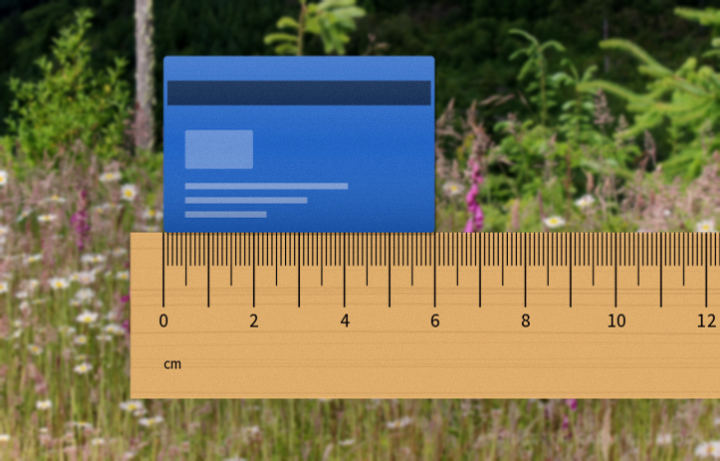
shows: 6 cm
